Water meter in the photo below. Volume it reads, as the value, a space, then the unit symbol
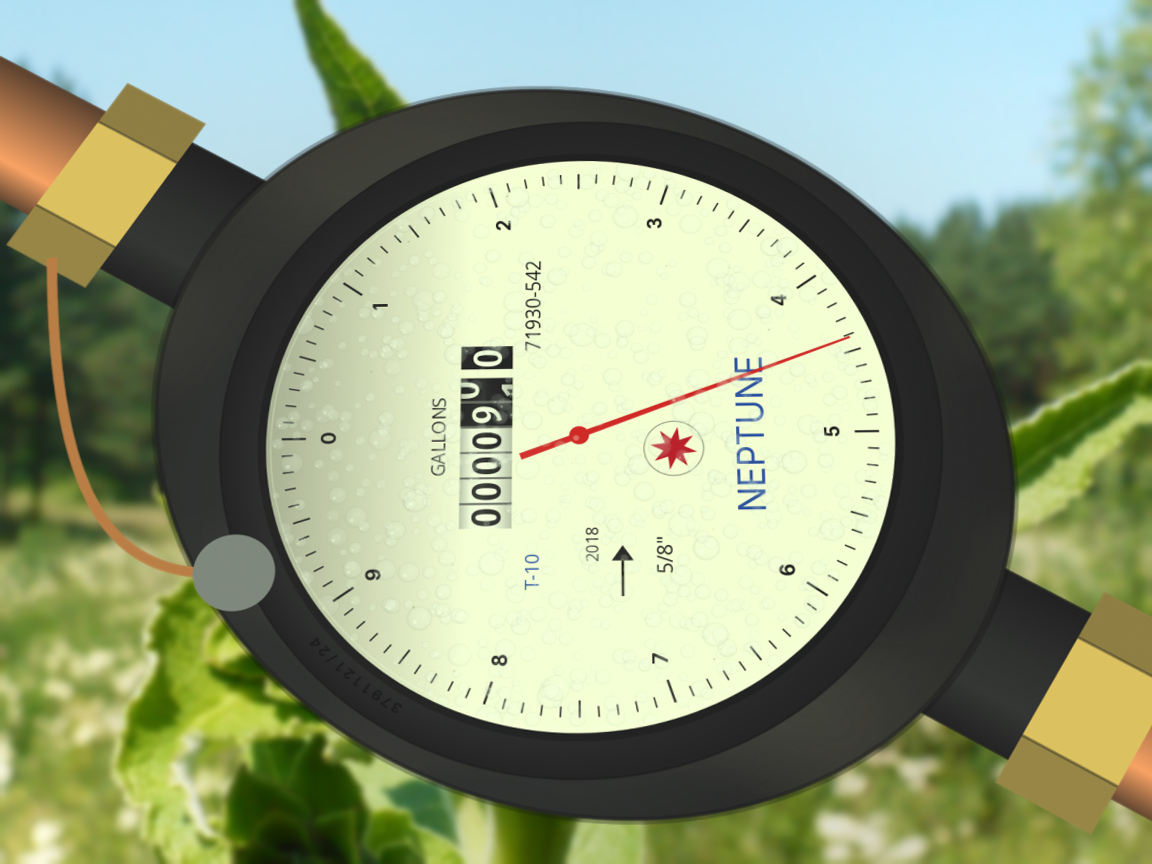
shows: 904.4 gal
